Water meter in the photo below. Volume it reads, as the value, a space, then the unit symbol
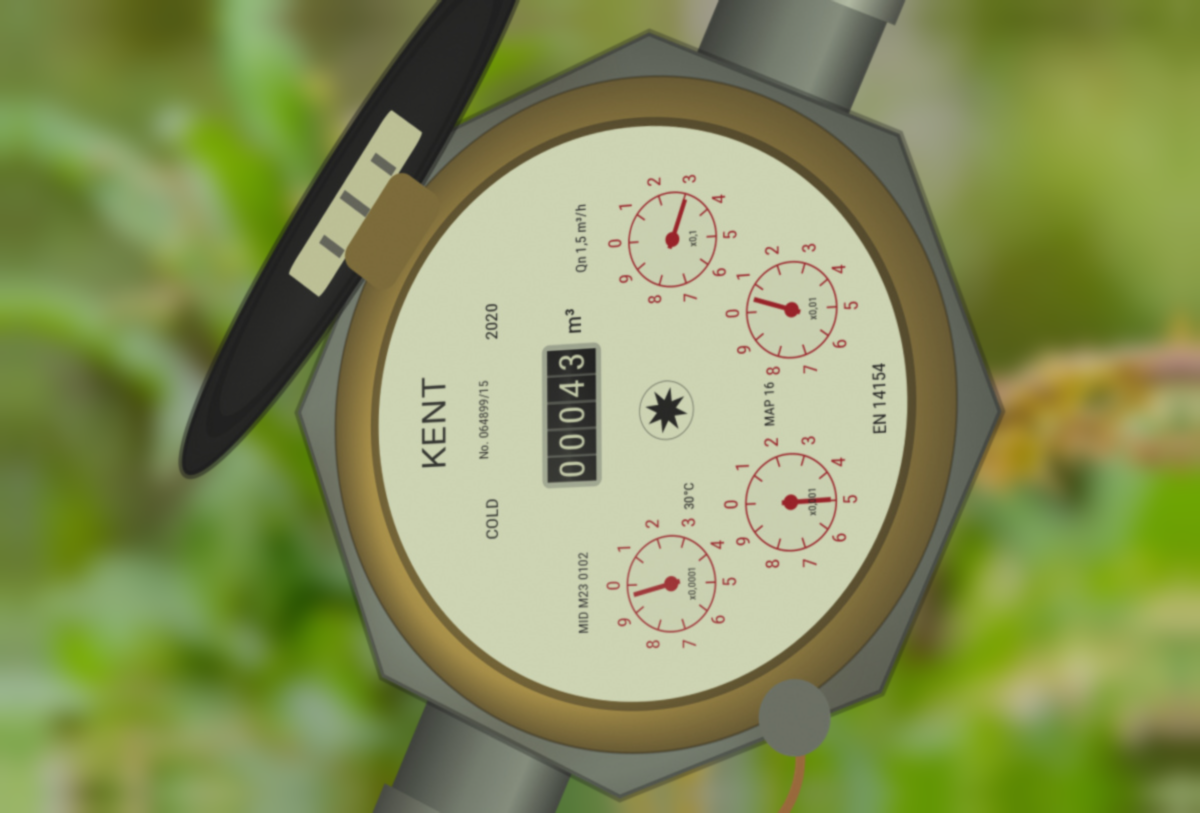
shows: 43.3049 m³
